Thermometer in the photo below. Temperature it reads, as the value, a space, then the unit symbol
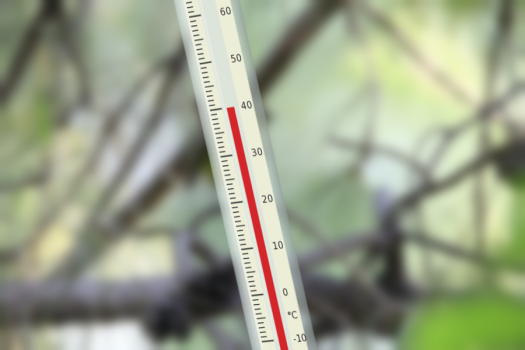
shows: 40 °C
